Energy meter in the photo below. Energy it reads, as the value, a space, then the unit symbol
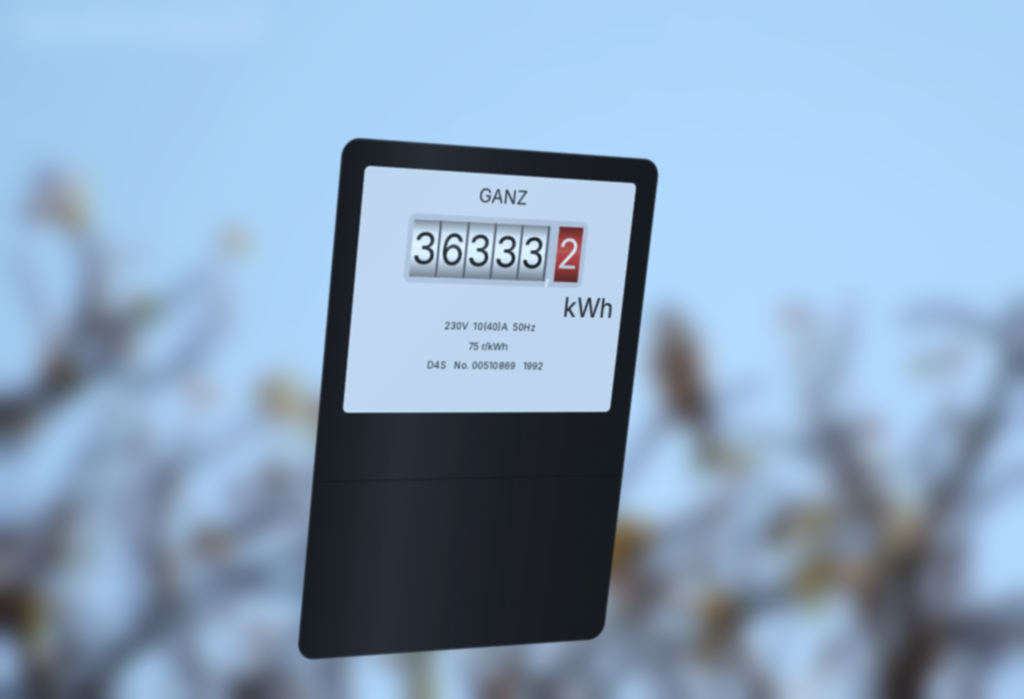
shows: 36333.2 kWh
